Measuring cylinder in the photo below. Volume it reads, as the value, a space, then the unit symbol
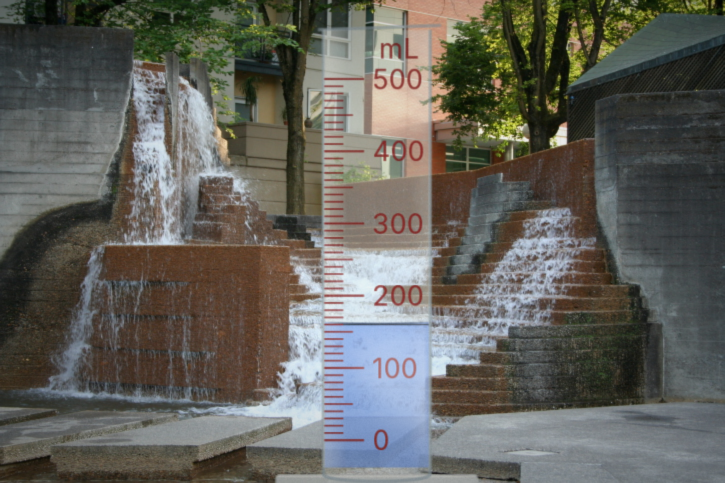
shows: 160 mL
